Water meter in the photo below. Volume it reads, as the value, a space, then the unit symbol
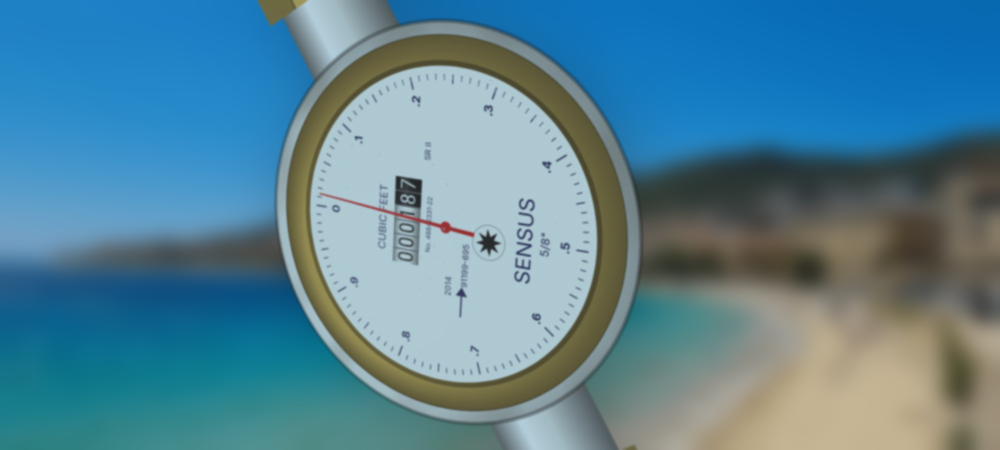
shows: 187.01 ft³
